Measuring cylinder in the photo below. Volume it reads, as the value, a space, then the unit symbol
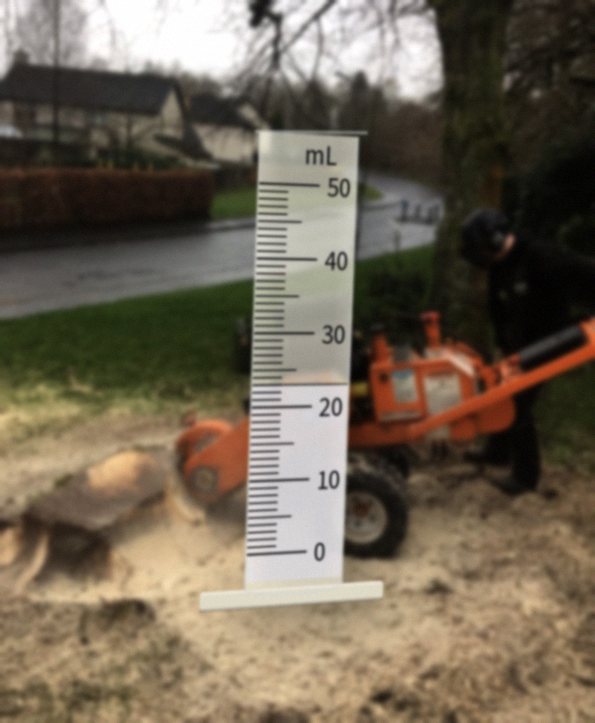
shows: 23 mL
